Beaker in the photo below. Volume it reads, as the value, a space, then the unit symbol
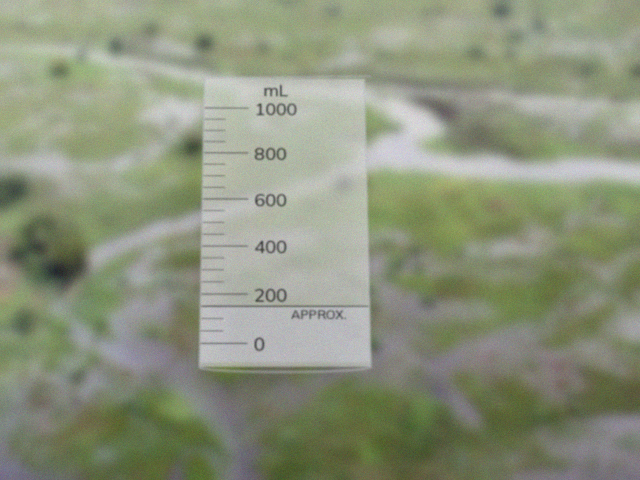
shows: 150 mL
